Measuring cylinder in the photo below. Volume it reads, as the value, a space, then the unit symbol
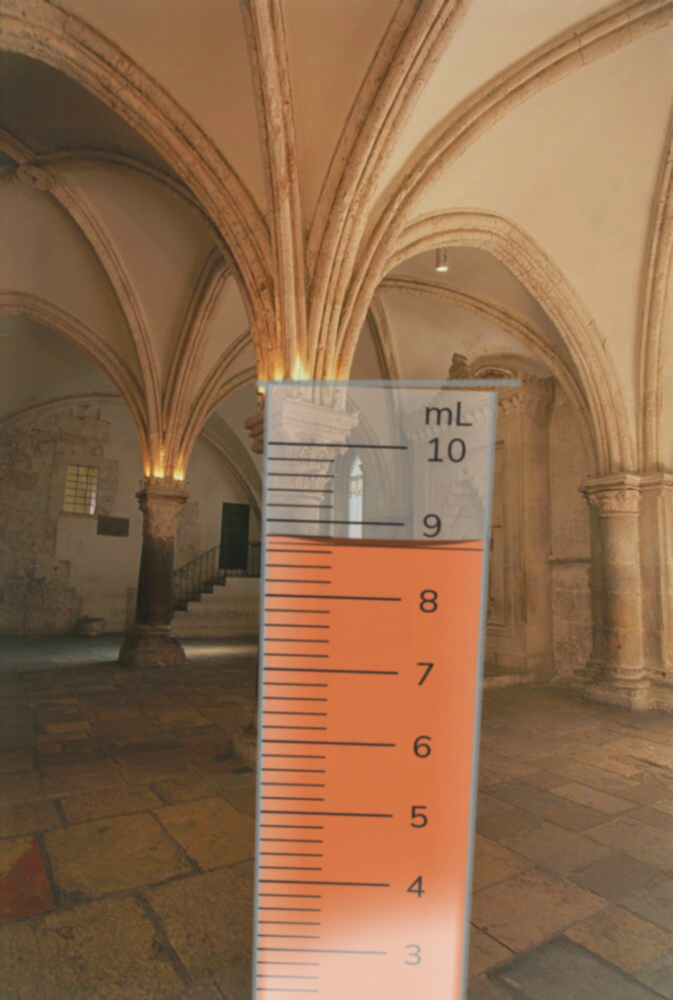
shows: 8.7 mL
